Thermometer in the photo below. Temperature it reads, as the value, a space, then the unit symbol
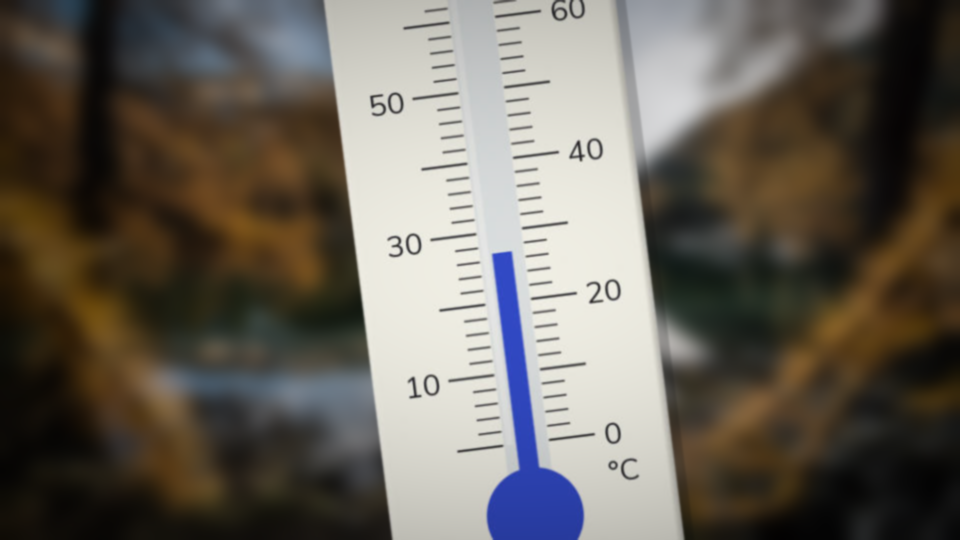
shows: 27 °C
